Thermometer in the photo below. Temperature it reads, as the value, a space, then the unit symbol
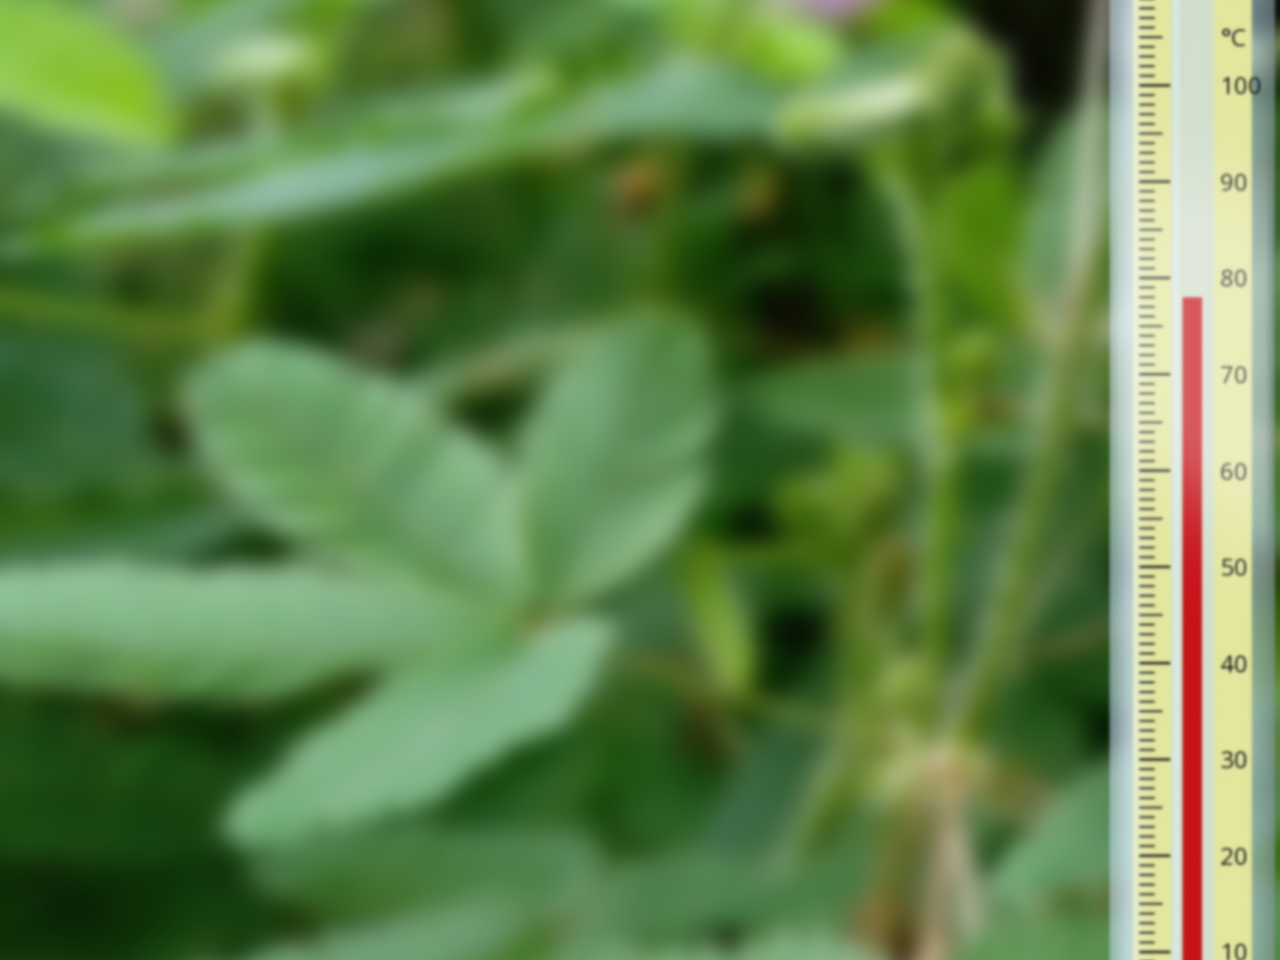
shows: 78 °C
